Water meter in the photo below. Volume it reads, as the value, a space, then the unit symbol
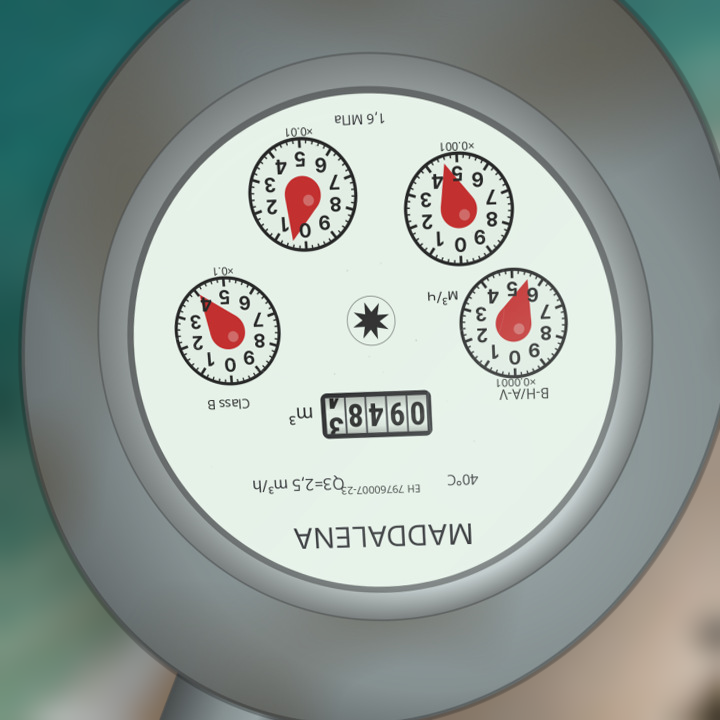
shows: 9483.4045 m³
